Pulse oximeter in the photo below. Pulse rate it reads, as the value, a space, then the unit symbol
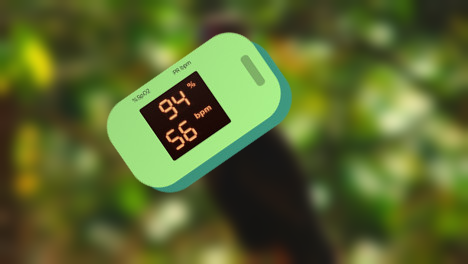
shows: 56 bpm
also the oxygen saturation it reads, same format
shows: 94 %
